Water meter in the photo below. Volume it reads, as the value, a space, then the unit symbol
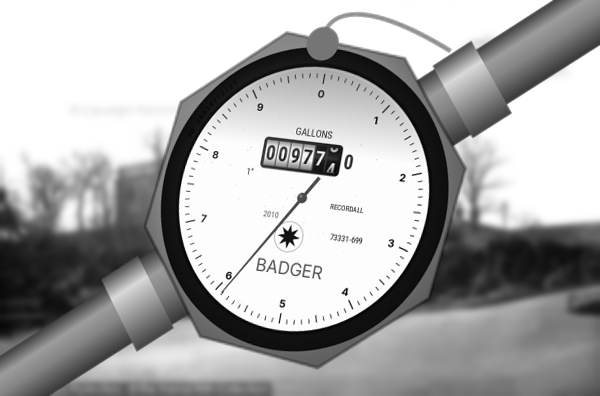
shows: 97735.9 gal
